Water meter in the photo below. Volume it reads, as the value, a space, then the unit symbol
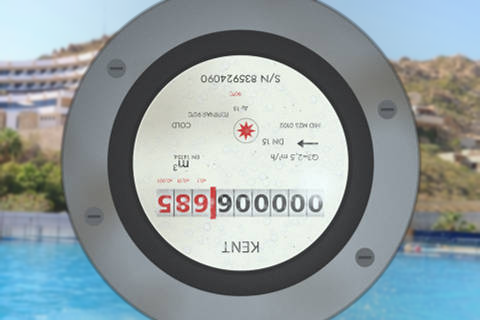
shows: 6.685 m³
